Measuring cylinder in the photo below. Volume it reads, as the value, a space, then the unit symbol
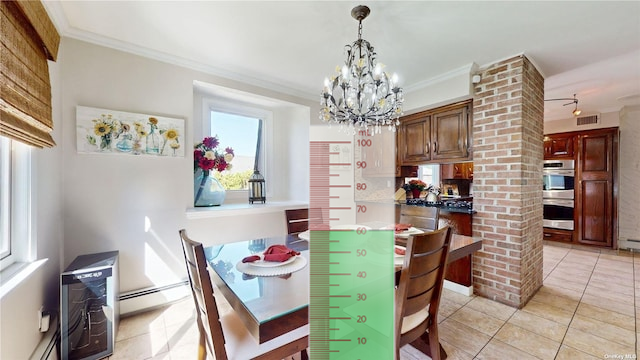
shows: 60 mL
